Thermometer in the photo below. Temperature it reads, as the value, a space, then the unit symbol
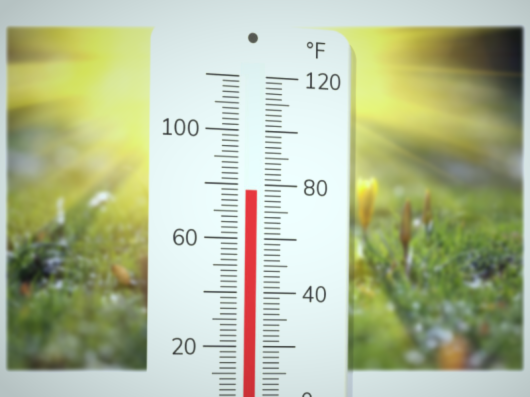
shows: 78 °F
